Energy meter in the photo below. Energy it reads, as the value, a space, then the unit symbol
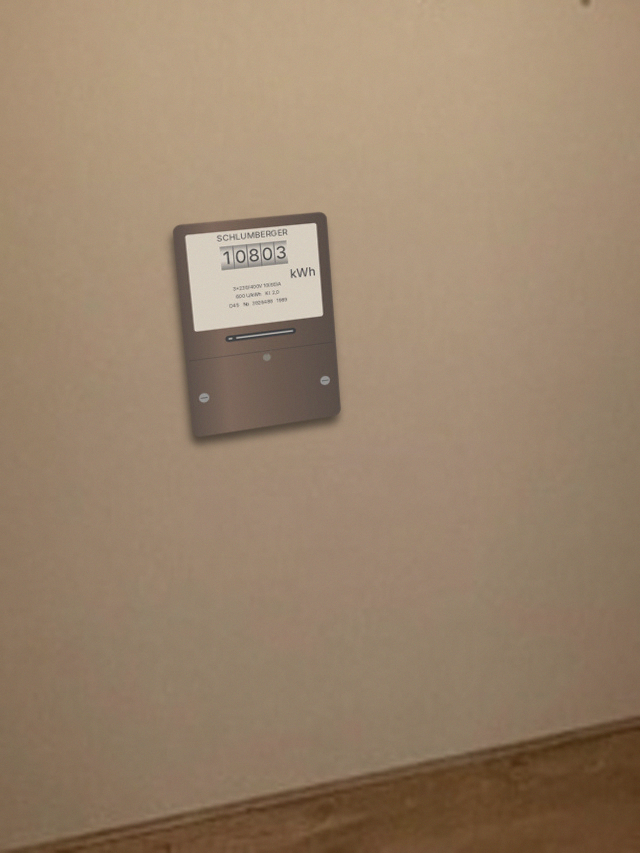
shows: 10803 kWh
